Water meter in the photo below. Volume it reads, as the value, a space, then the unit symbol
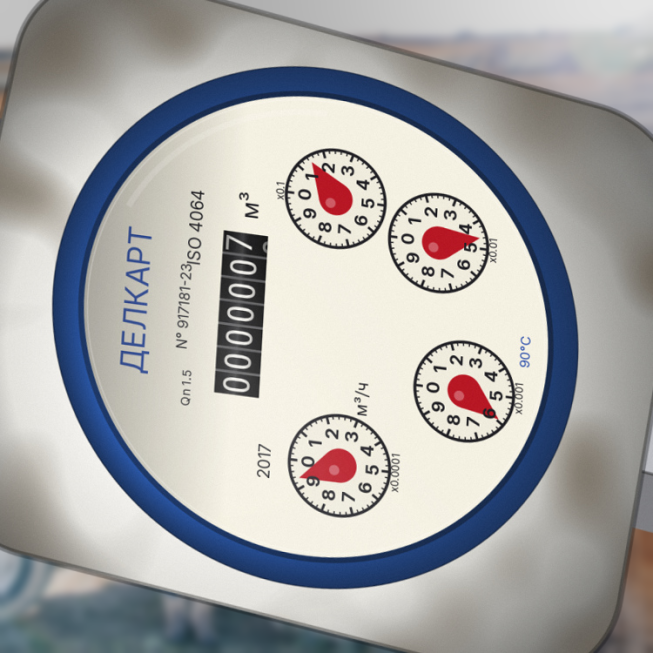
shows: 7.1459 m³
